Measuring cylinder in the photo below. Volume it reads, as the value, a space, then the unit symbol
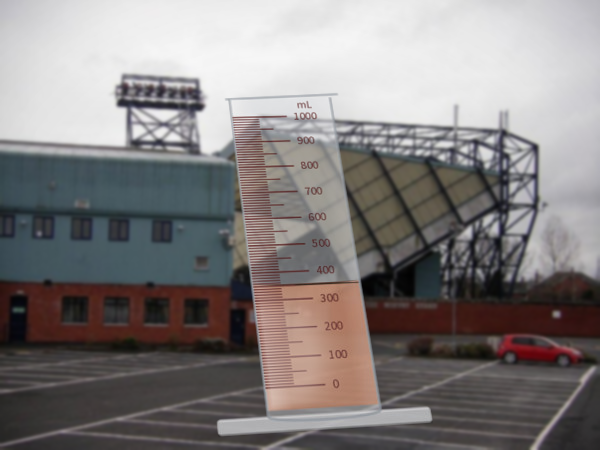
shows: 350 mL
